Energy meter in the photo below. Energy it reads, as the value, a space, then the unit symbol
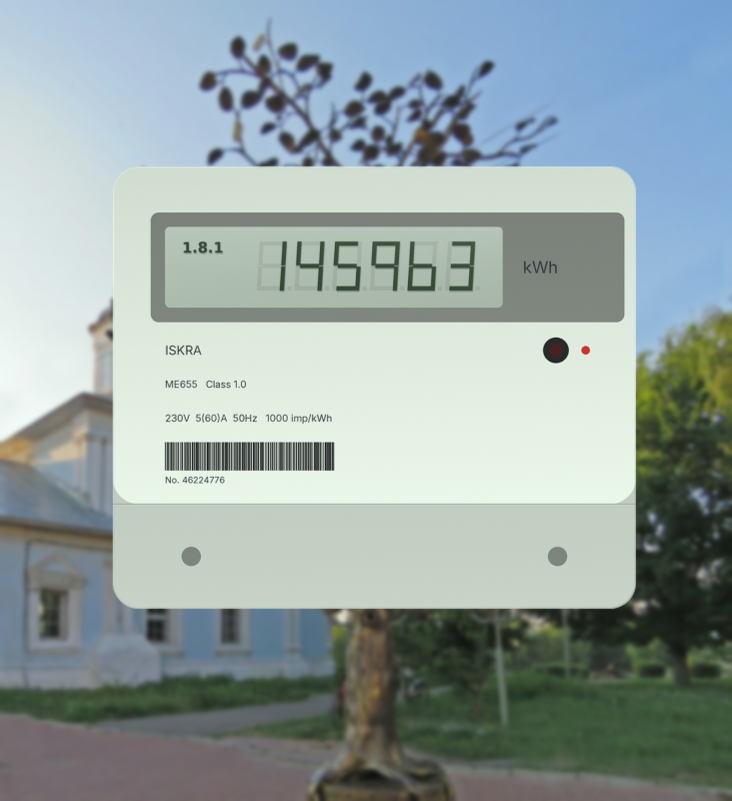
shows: 145963 kWh
